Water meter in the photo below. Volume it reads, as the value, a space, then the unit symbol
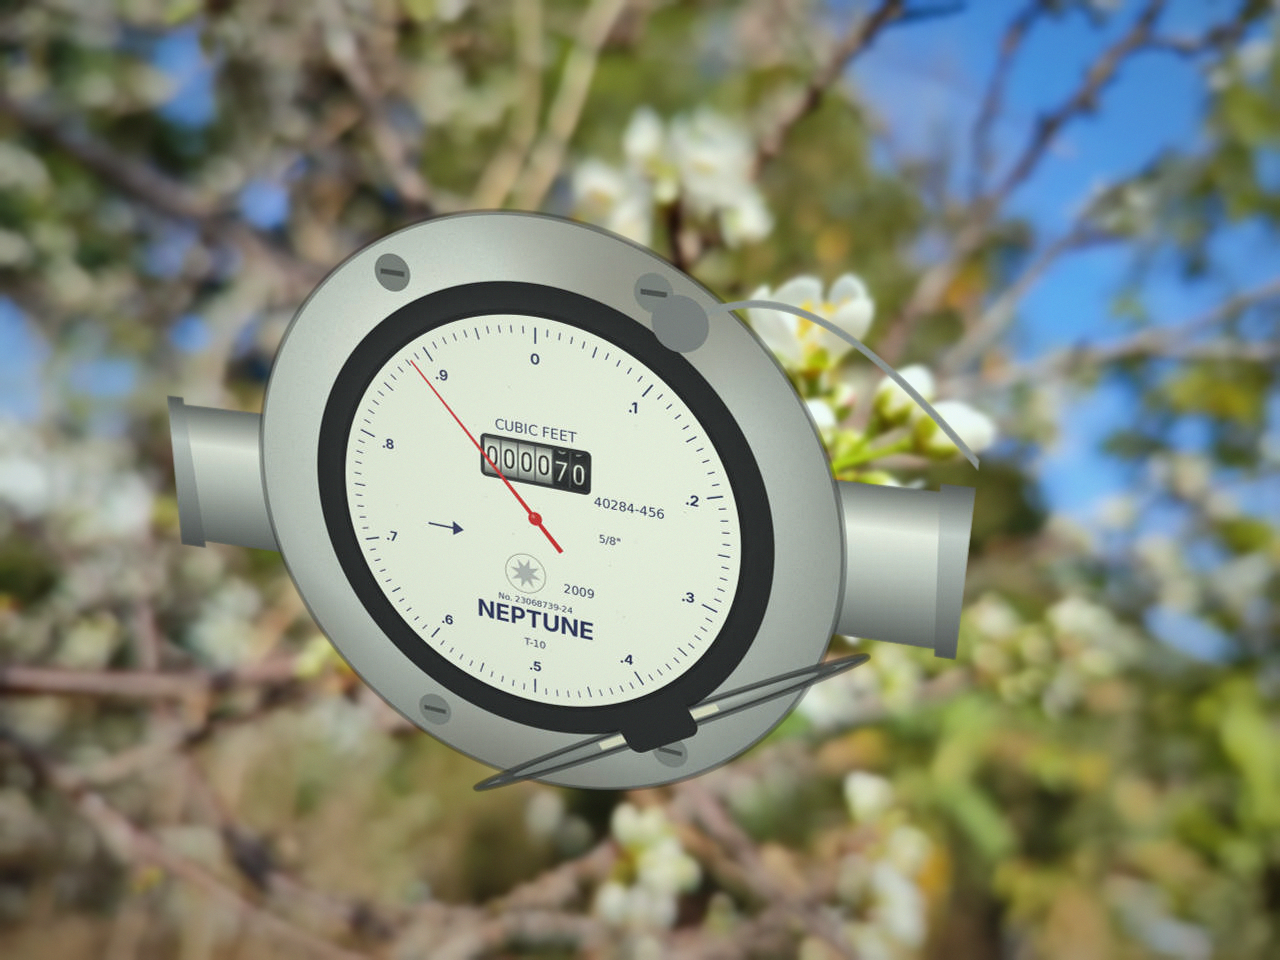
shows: 69.88 ft³
